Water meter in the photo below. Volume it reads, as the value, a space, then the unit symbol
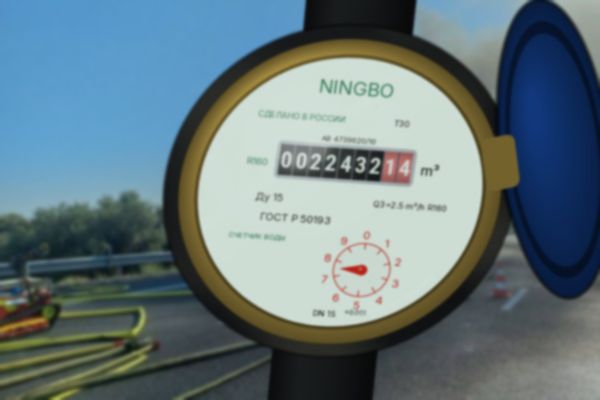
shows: 22432.147 m³
